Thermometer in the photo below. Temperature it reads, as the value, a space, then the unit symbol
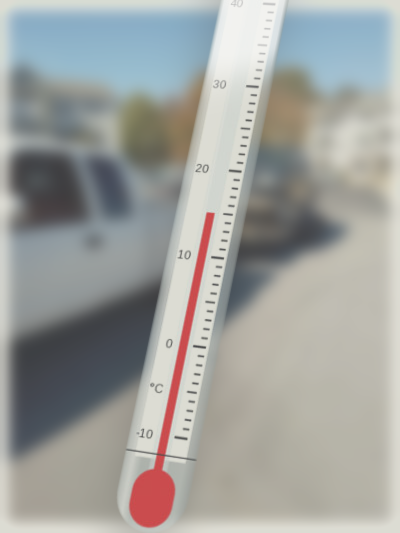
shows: 15 °C
